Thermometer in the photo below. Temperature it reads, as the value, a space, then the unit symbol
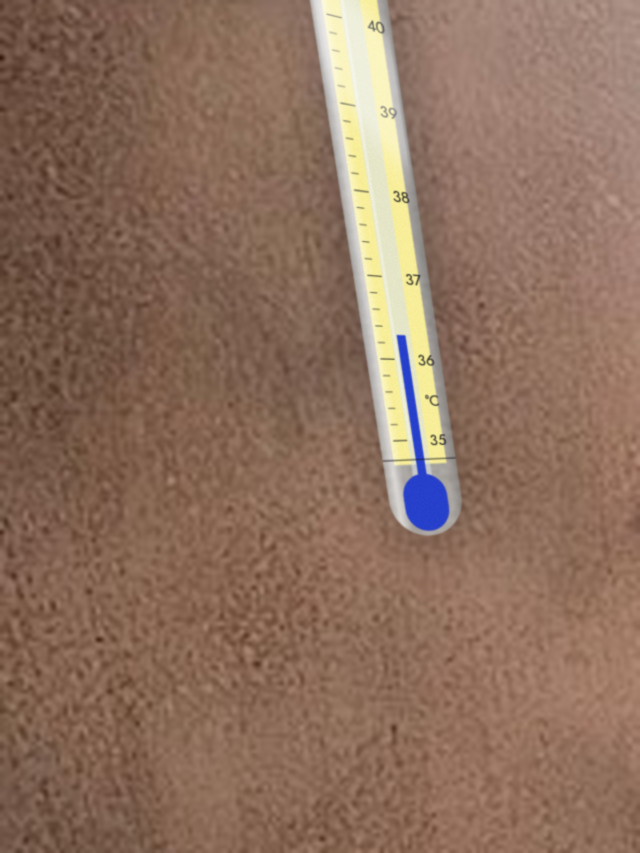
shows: 36.3 °C
